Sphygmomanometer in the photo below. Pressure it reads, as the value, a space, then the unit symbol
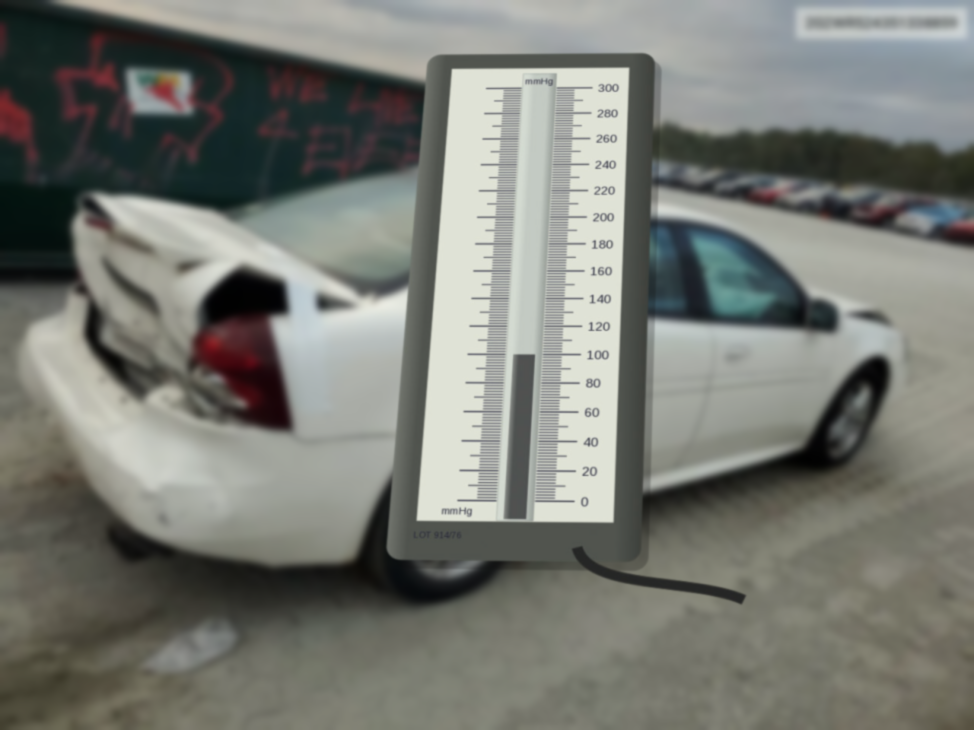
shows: 100 mmHg
